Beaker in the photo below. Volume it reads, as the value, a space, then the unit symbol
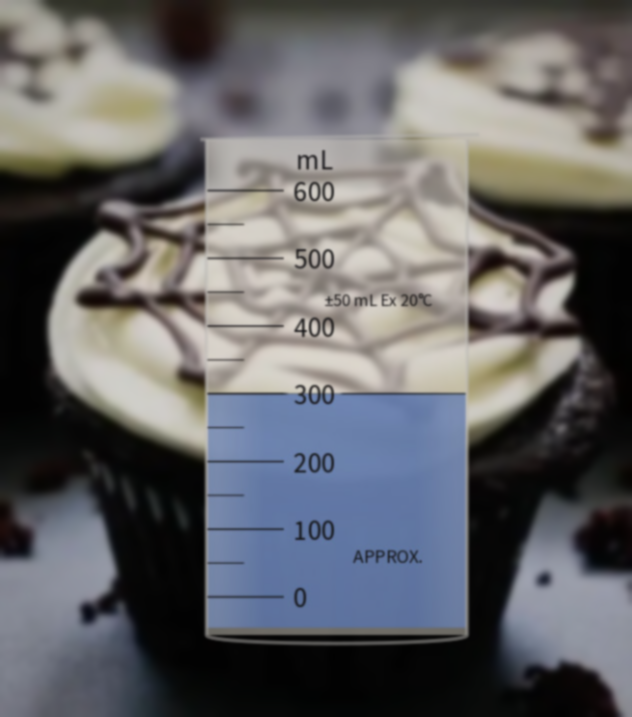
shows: 300 mL
